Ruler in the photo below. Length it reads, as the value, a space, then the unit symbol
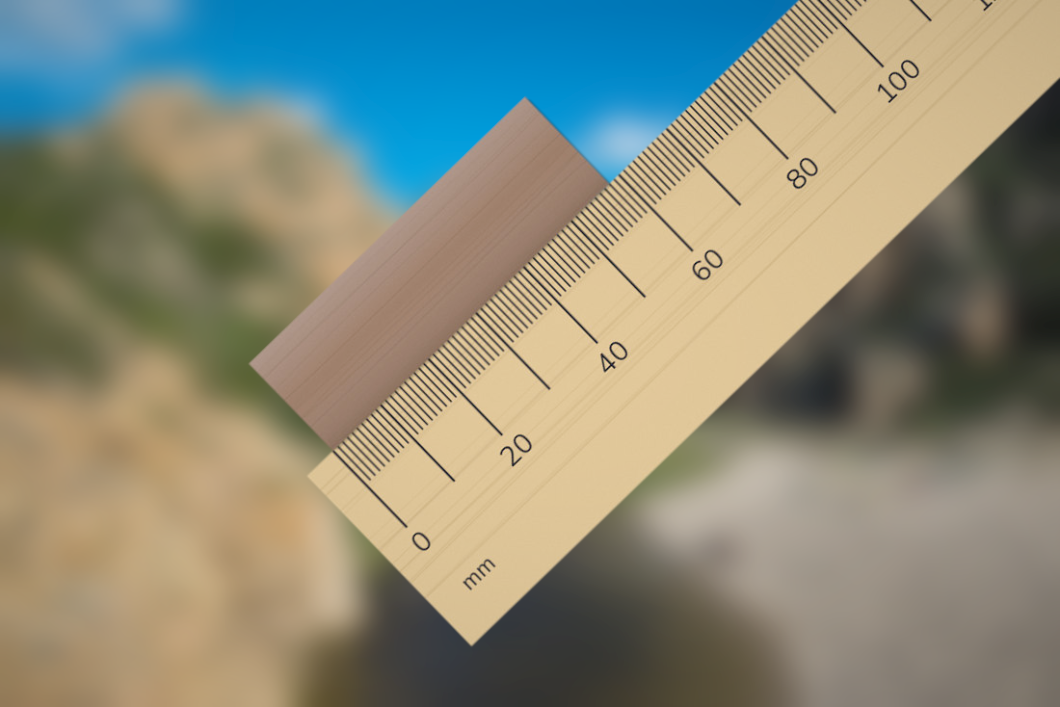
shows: 58 mm
